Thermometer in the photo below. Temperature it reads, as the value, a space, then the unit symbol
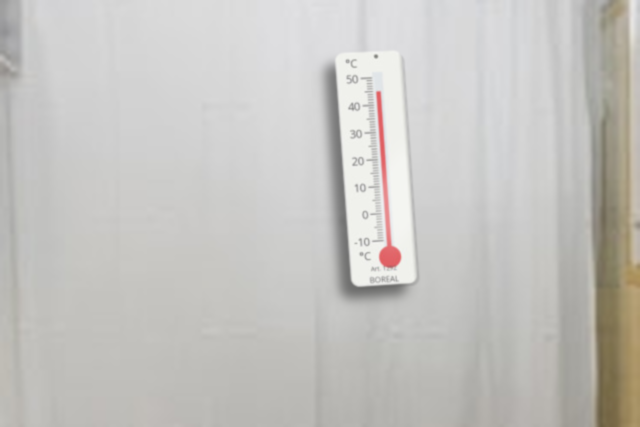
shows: 45 °C
